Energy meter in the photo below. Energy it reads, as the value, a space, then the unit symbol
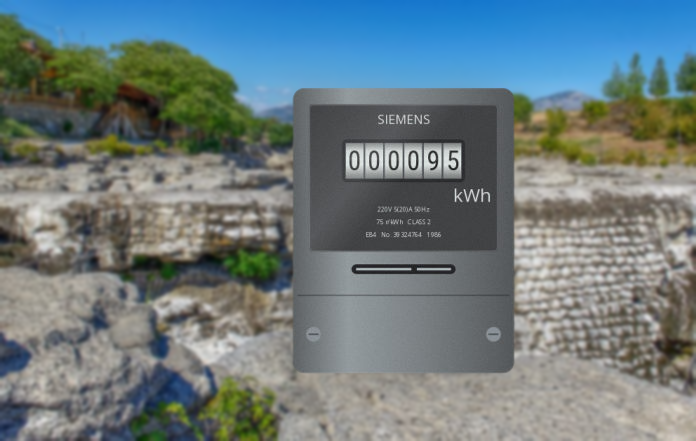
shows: 95 kWh
